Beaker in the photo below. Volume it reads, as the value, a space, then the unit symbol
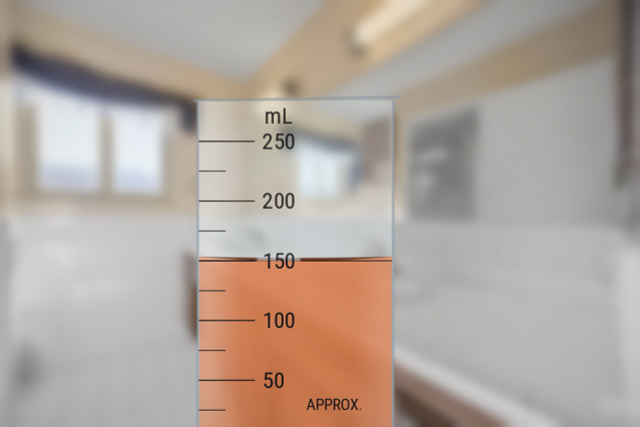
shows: 150 mL
